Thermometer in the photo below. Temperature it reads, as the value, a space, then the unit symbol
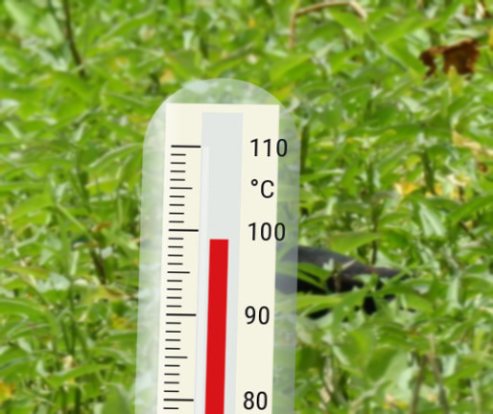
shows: 99 °C
